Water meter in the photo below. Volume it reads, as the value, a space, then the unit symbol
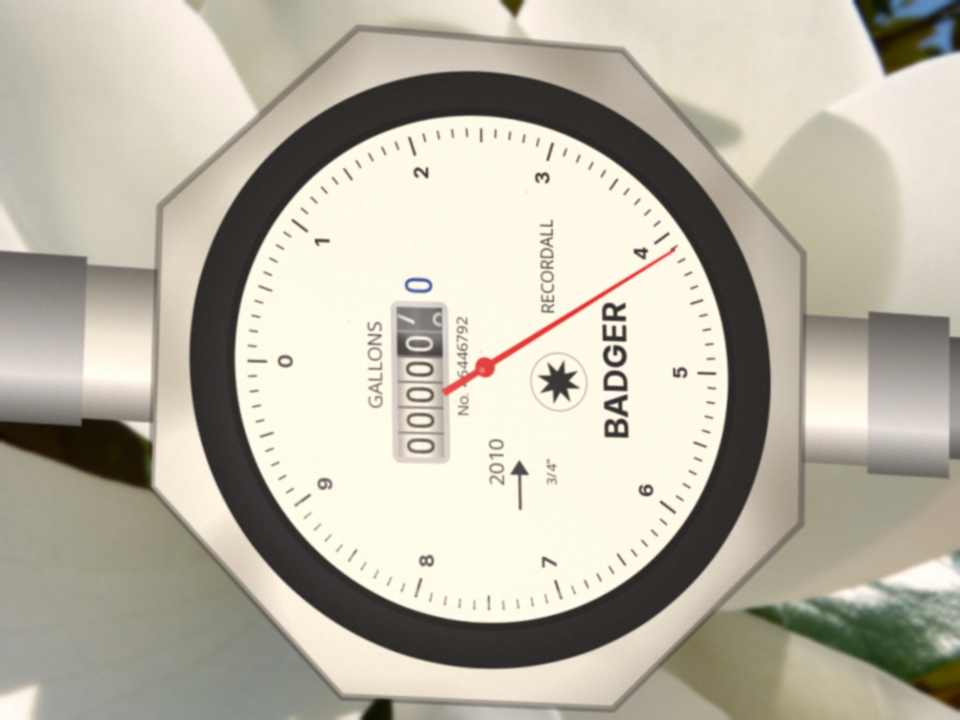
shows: 74.1 gal
